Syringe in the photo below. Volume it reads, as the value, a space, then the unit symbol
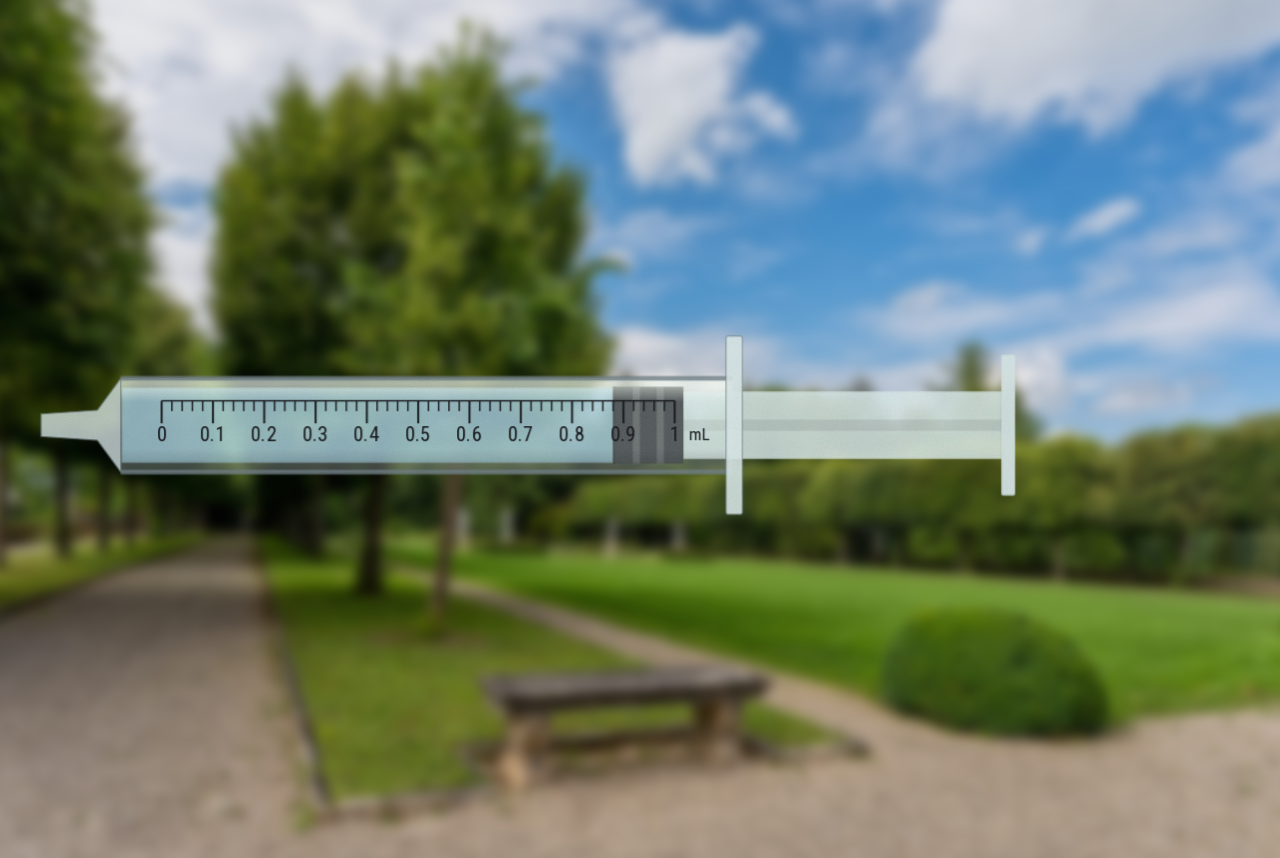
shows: 0.88 mL
